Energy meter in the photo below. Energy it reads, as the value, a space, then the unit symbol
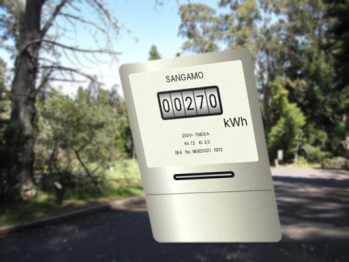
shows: 270 kWh
